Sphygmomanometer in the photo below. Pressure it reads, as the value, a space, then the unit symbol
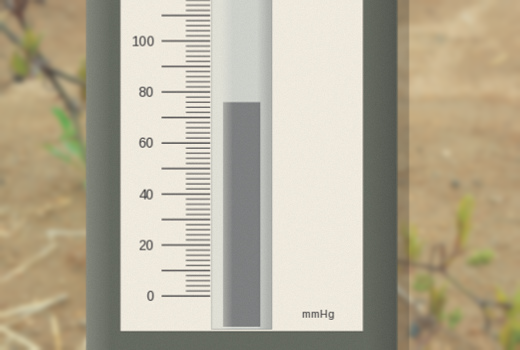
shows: 76 mmHg
